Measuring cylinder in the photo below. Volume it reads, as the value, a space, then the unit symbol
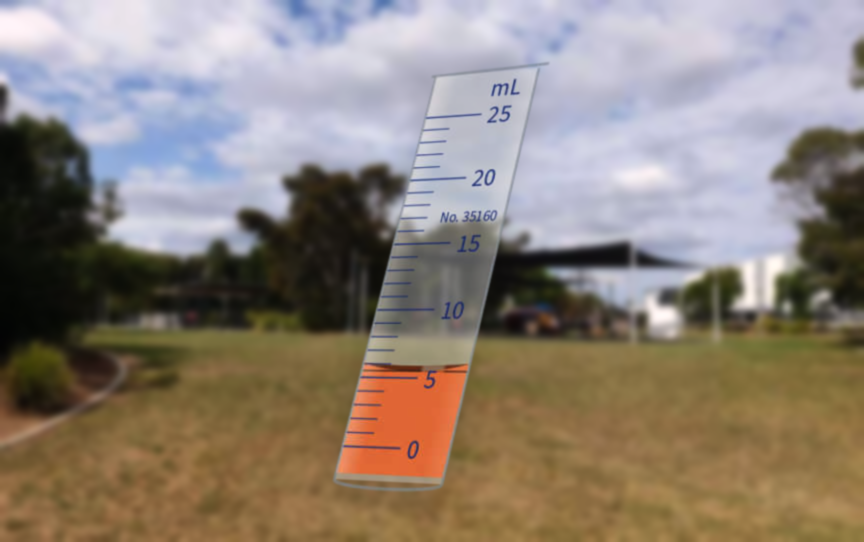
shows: 5.5 mL
